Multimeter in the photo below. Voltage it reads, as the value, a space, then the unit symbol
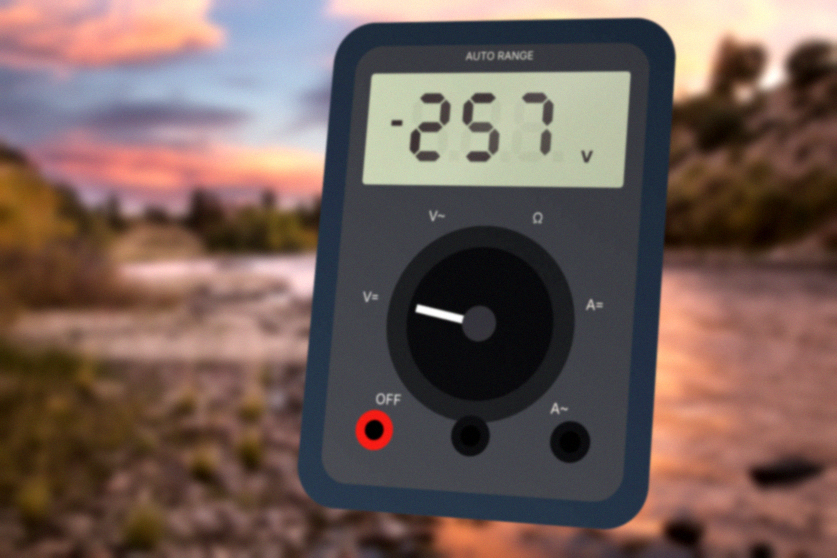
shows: -257 V
